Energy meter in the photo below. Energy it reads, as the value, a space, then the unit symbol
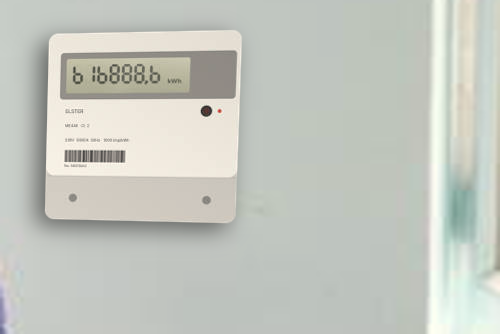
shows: 616888.6 kWh
